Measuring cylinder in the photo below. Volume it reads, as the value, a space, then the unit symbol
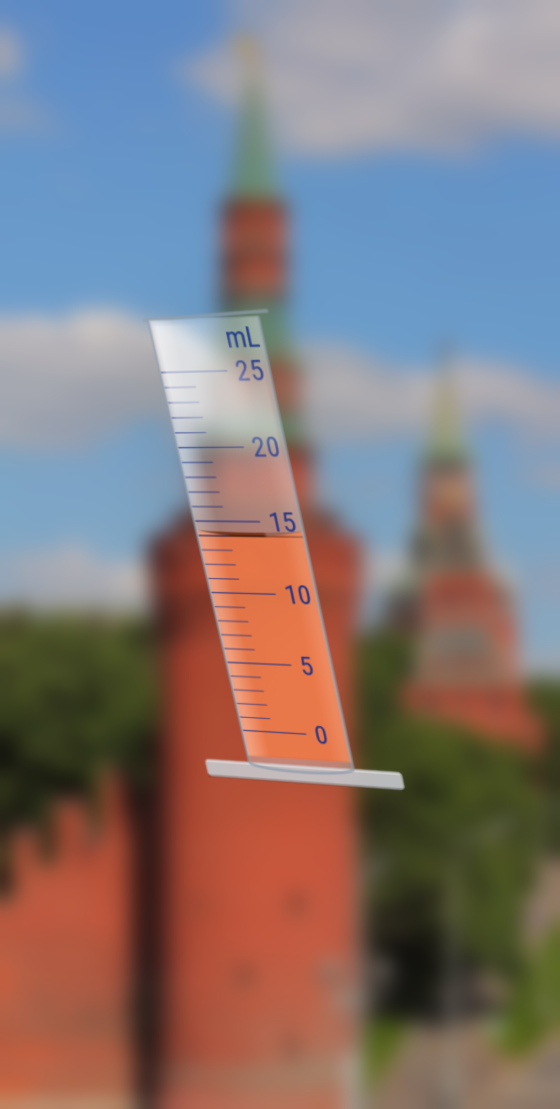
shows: 14 mL
